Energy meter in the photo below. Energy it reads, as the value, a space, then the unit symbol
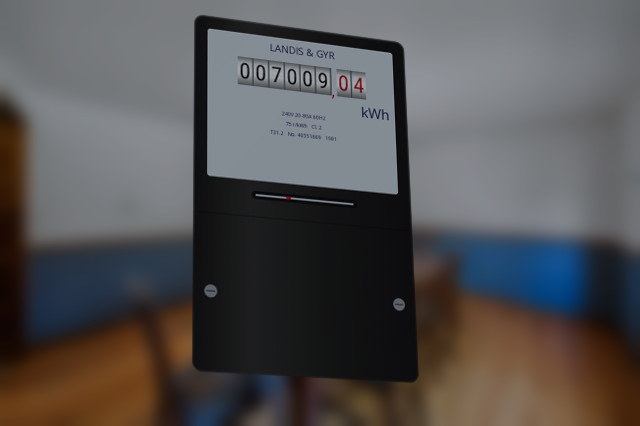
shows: 7009.04 kWh
